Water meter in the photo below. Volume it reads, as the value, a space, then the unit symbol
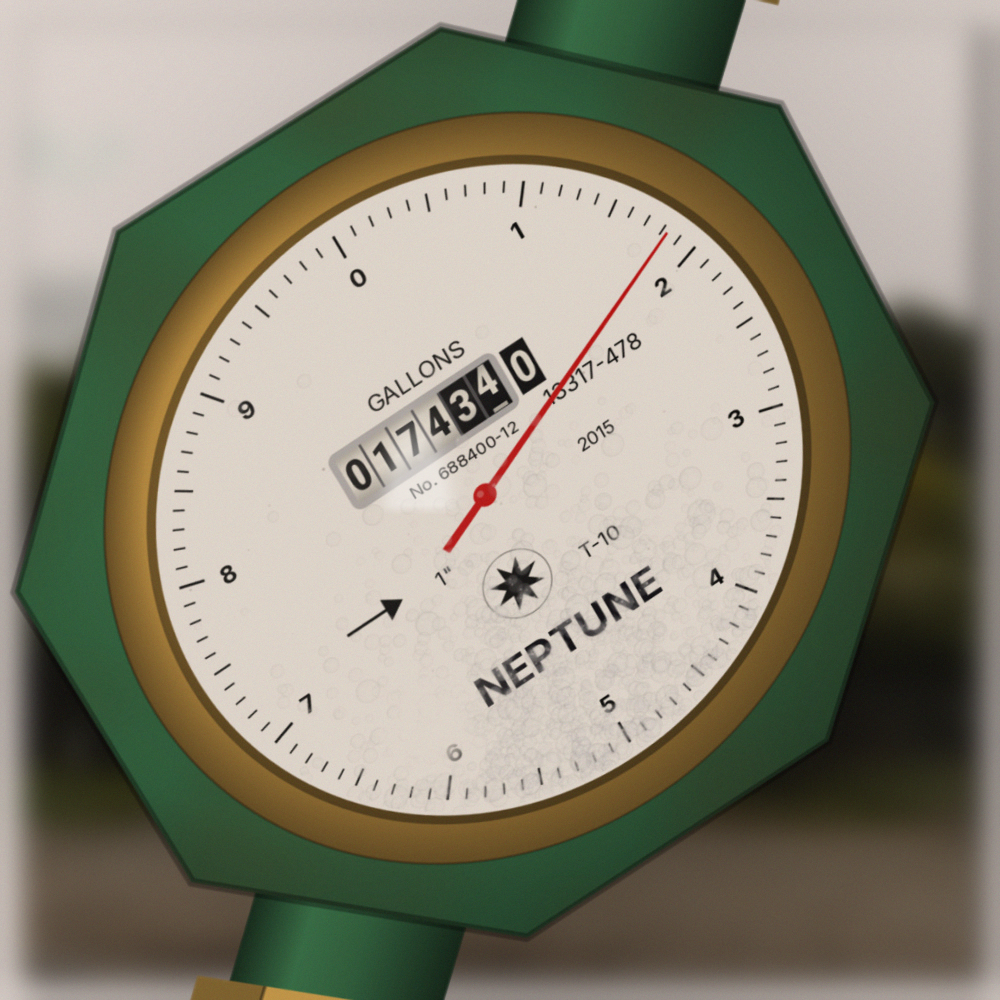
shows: 174341.8 gal
